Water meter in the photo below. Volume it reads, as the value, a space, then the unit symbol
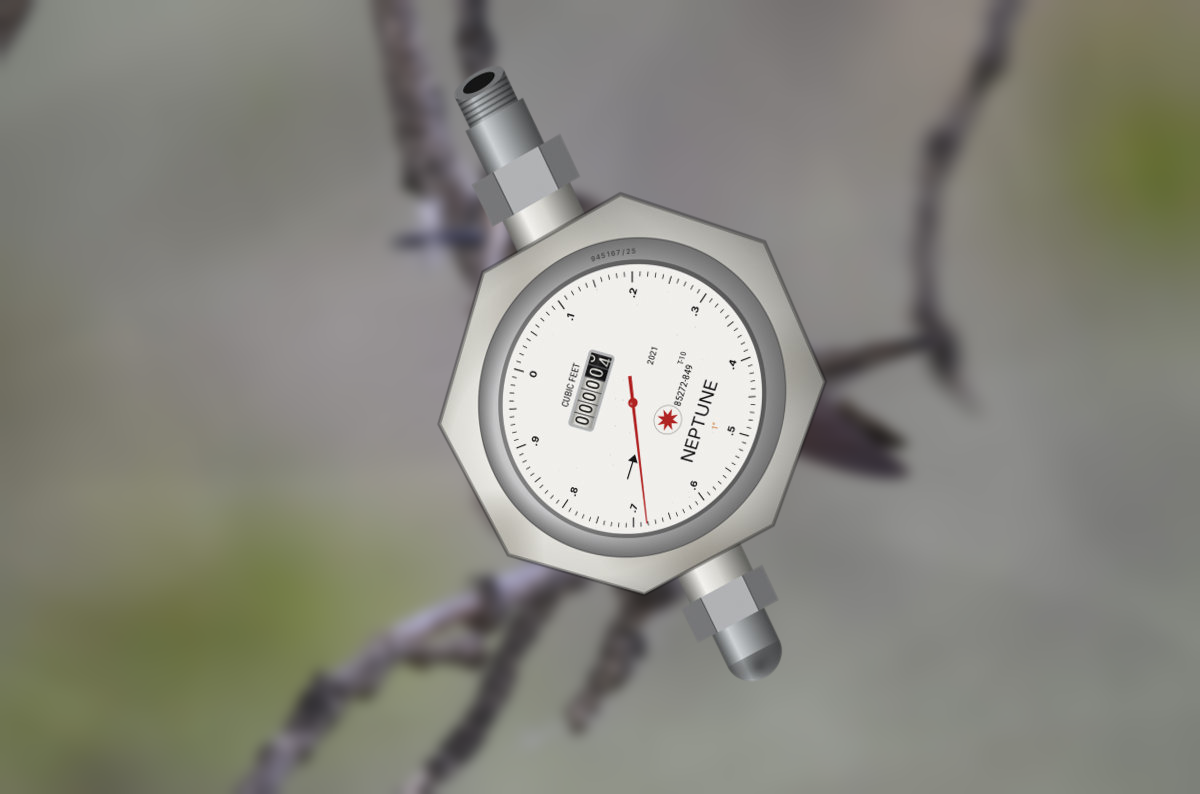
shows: 3.68 ft³
